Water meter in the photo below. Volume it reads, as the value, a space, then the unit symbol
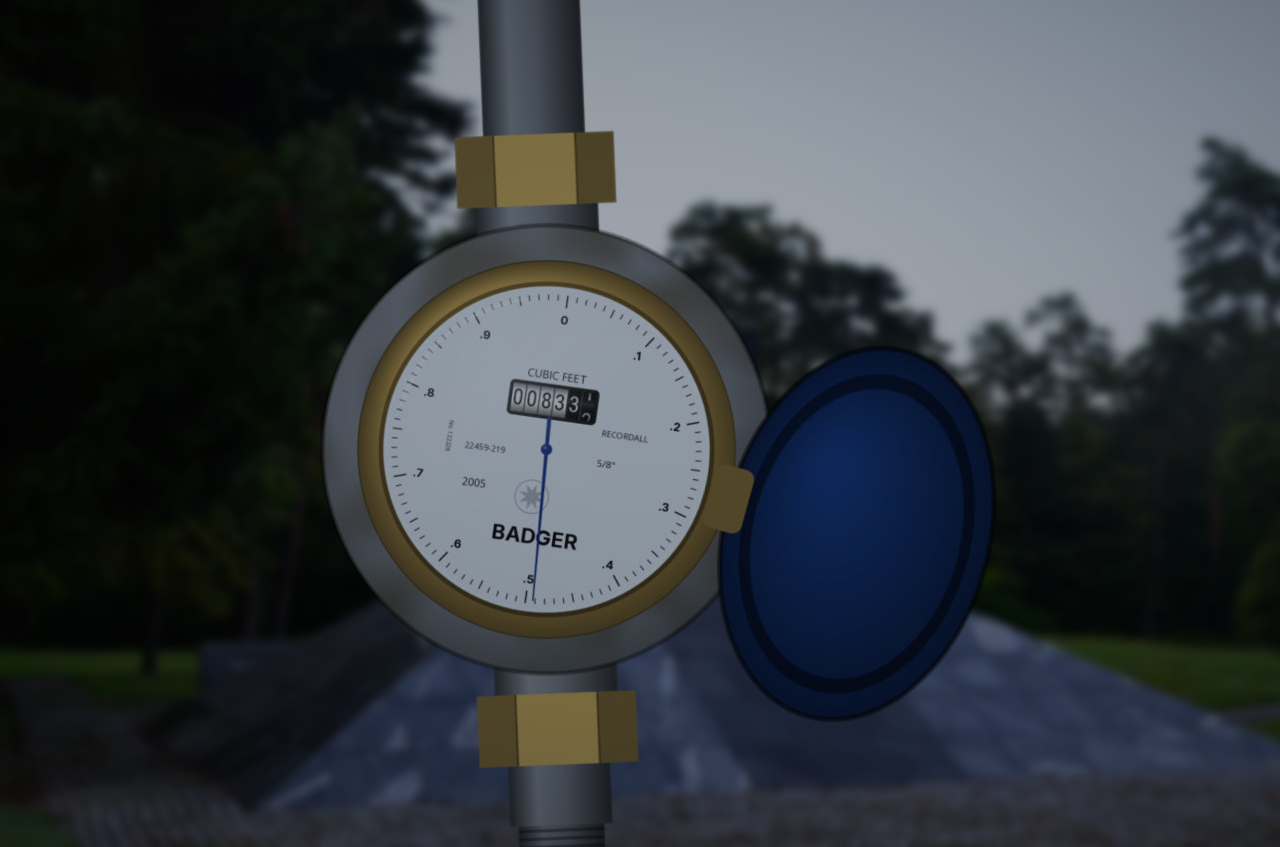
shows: 8331.49 ft³
